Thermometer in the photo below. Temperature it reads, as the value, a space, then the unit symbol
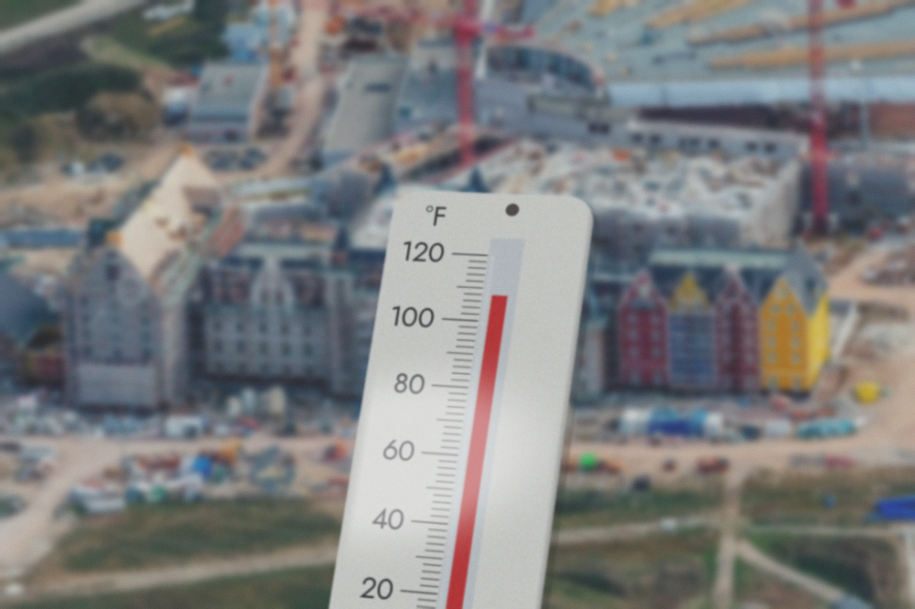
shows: 108 °F
